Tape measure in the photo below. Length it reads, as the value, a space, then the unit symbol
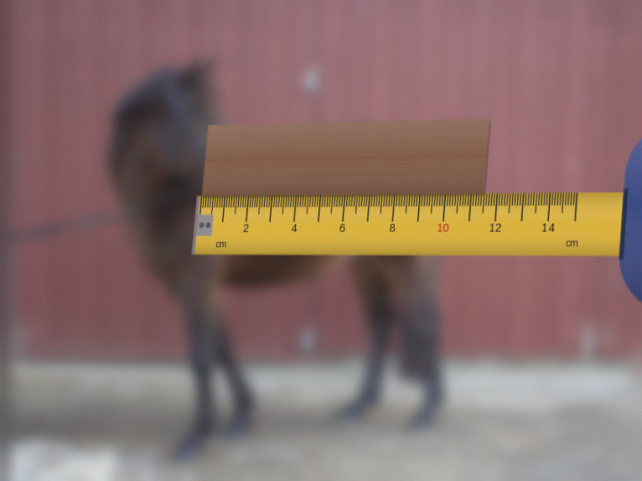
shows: 11.5 cm
